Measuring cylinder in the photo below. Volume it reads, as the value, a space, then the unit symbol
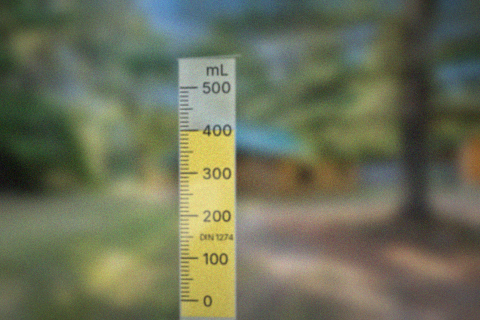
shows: 400 mL
